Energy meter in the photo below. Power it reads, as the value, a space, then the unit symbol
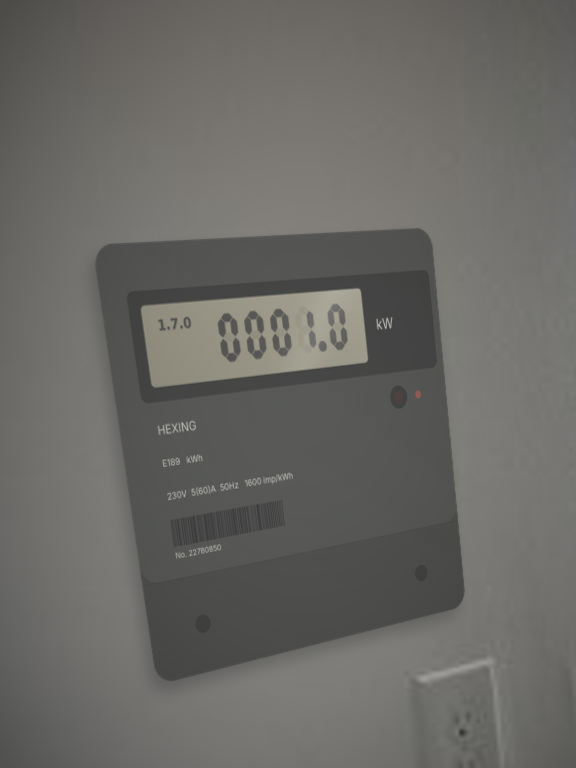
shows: 1.0 kW
